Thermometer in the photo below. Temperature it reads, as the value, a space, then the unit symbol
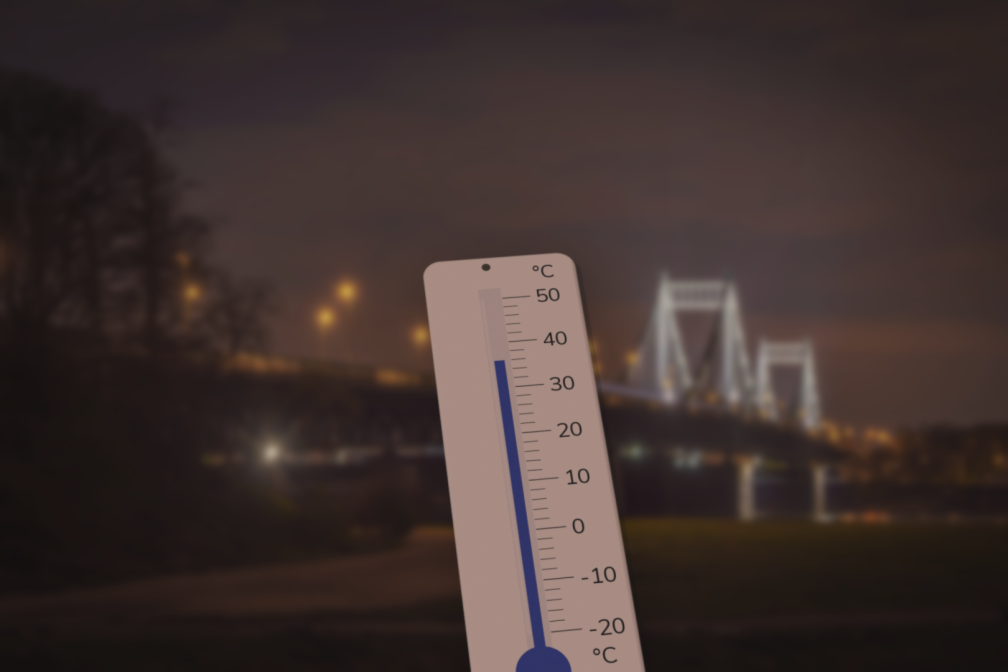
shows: 36 °C
